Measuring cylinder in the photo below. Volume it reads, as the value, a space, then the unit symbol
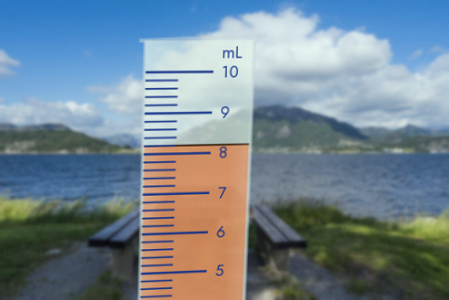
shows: 8.2 mL
